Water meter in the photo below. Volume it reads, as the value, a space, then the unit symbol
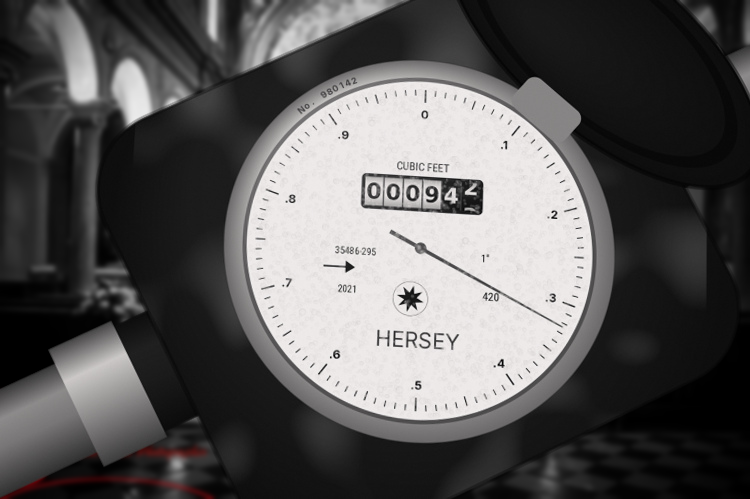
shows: 942.32 ft³
